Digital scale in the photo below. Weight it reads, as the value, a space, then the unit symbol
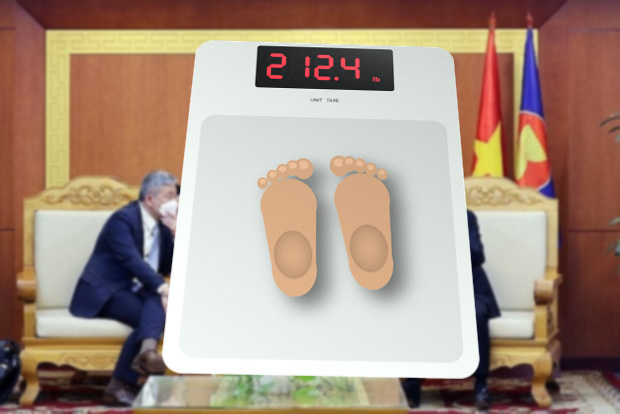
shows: 212.4 lb
